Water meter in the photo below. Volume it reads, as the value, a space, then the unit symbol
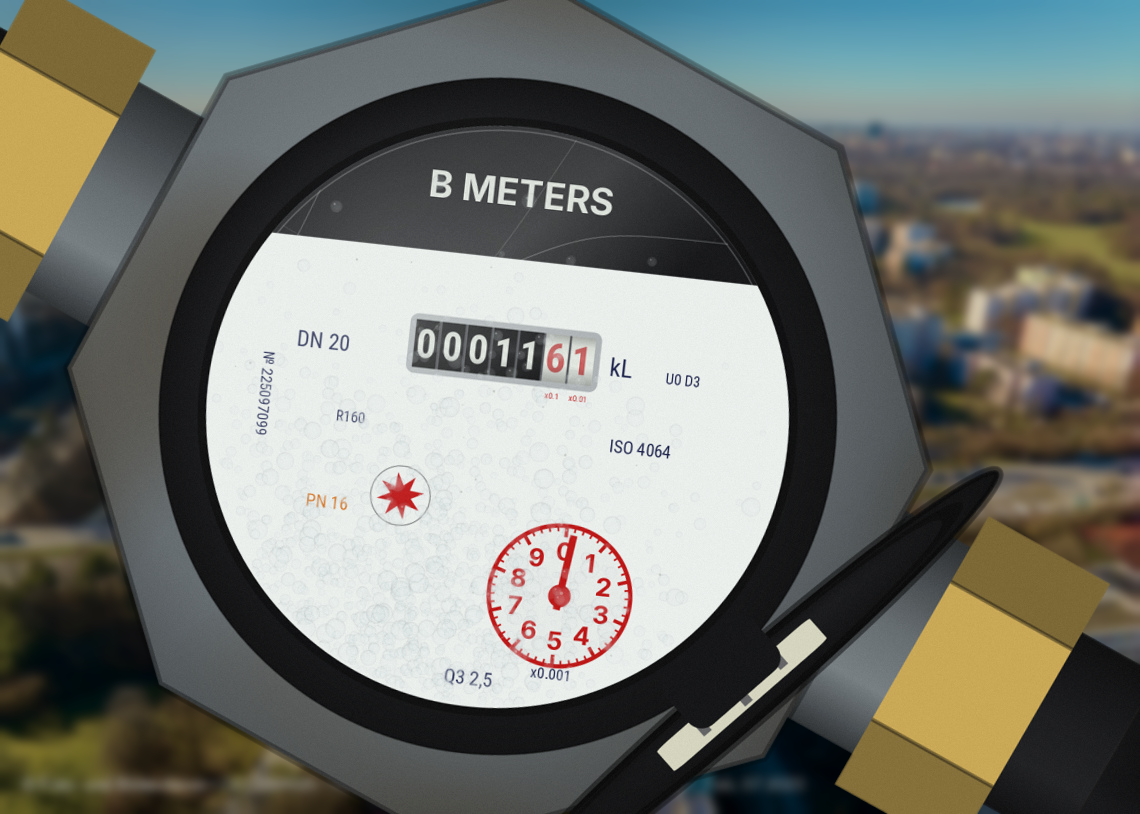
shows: 11.610 kL
